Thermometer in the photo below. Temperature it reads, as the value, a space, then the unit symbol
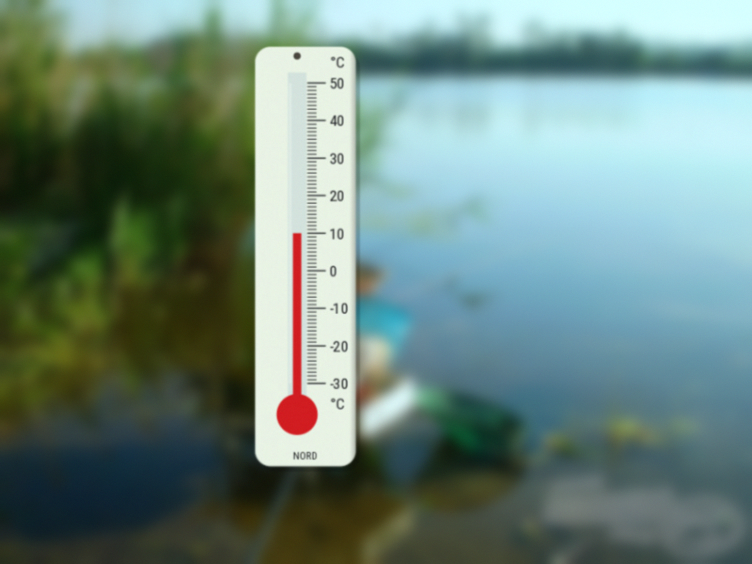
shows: 10 °C
